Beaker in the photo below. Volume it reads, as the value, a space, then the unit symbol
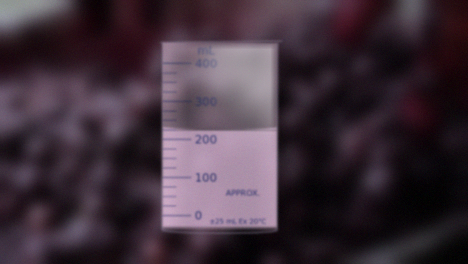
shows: 225 mL
